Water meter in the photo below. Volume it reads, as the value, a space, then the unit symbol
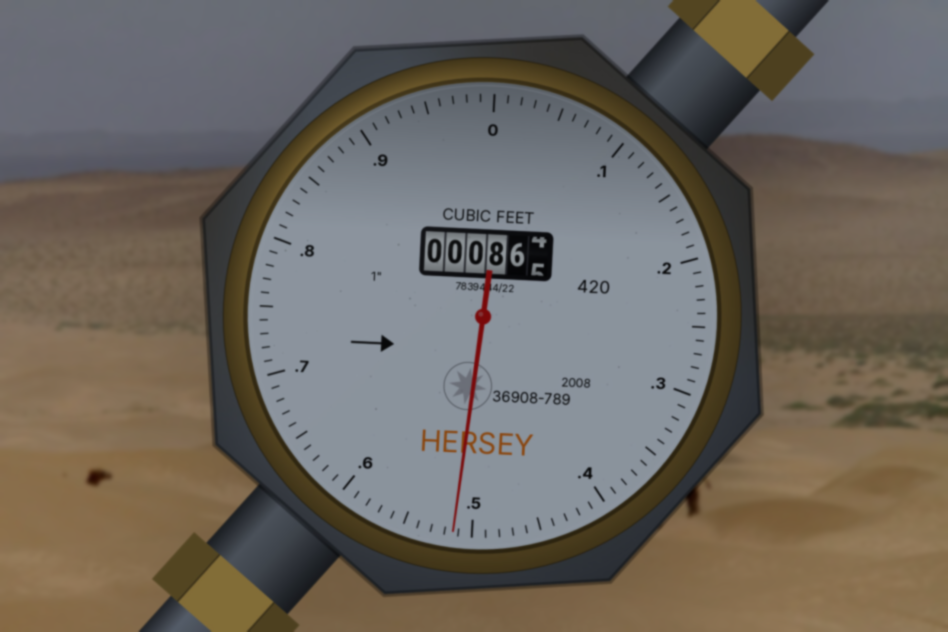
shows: 864.51 ft³
